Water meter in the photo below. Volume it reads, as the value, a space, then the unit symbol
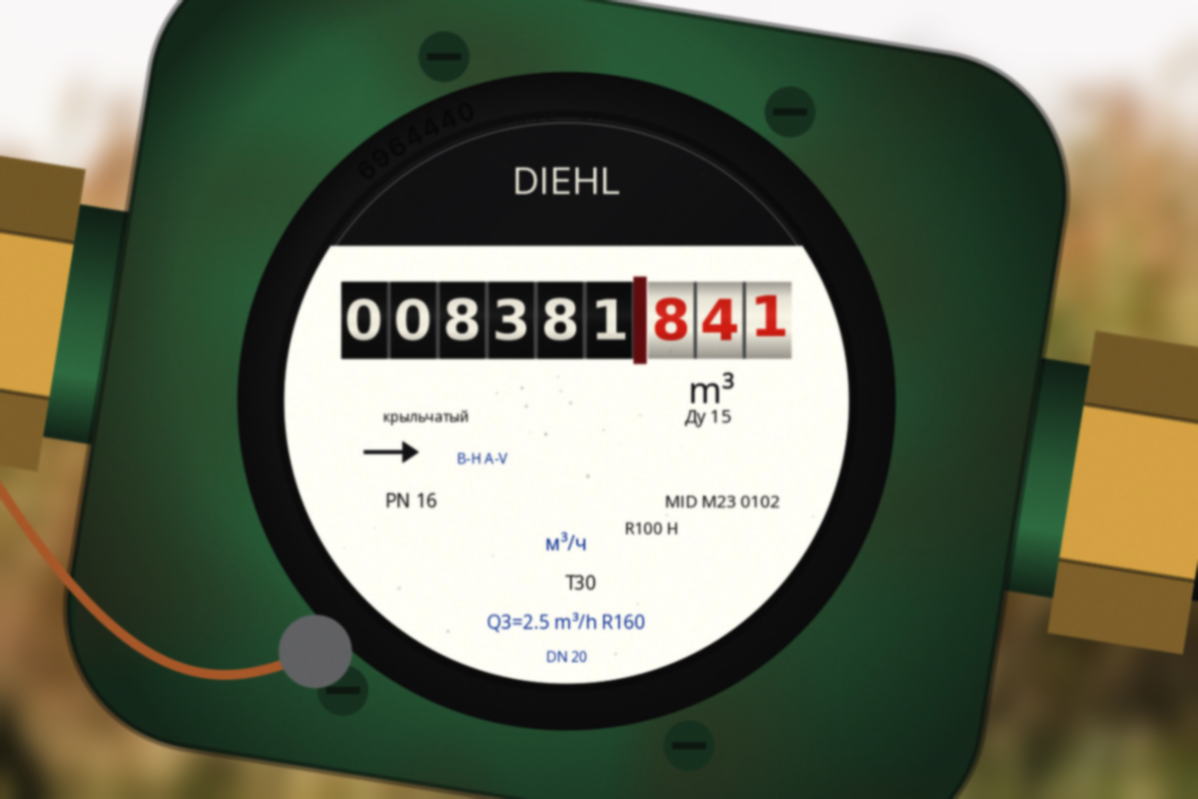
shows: 8381.841 m³
